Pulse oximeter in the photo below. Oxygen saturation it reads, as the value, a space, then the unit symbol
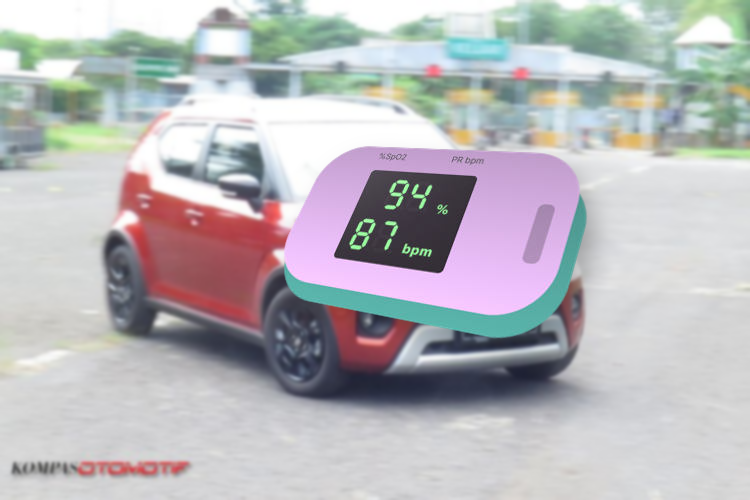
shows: 94 %
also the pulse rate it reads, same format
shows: 87 bpm
